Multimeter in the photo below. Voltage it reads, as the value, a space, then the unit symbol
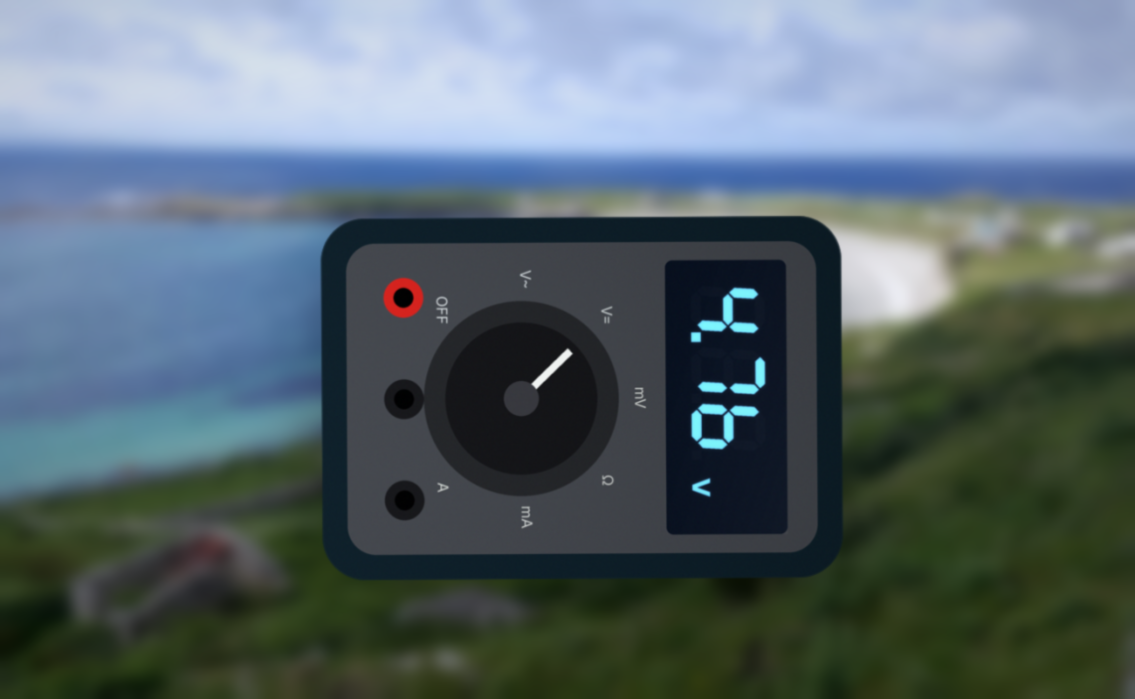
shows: 4.76 V
